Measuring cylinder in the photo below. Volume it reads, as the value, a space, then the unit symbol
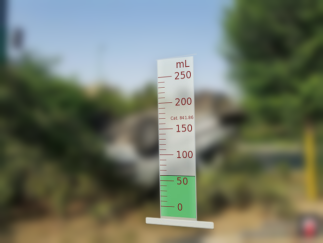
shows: 60 mL
